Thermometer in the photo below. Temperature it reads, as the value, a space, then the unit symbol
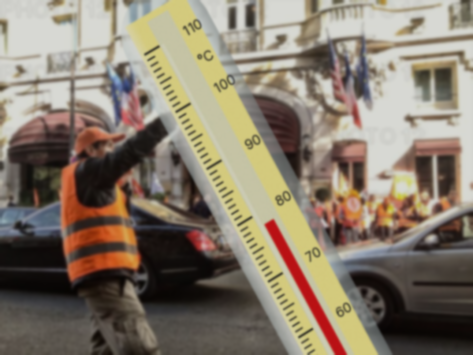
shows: 78 °C
